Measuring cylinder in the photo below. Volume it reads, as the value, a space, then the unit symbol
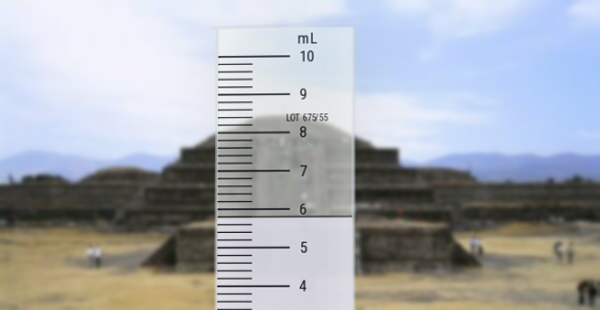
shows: 5.8 mL
